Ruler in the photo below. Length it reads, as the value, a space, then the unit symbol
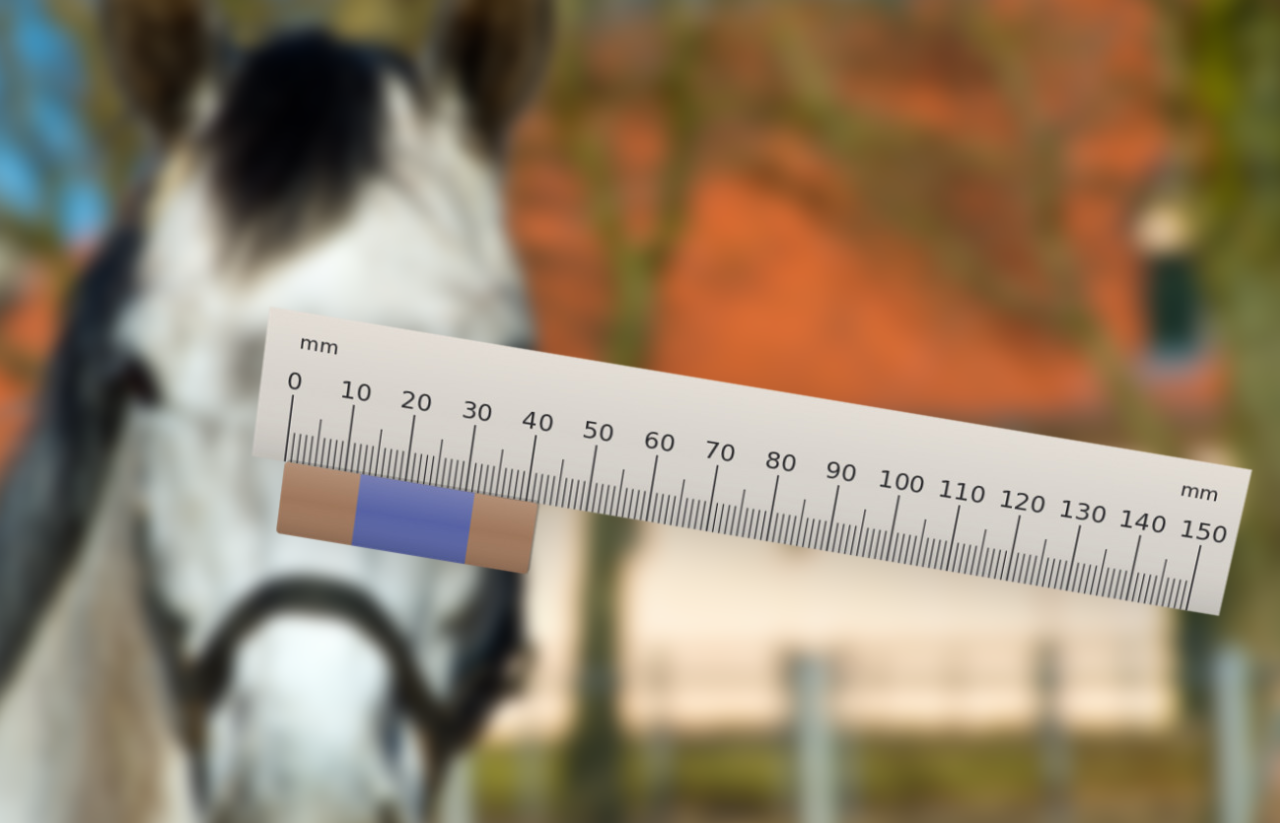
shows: 42 mm
